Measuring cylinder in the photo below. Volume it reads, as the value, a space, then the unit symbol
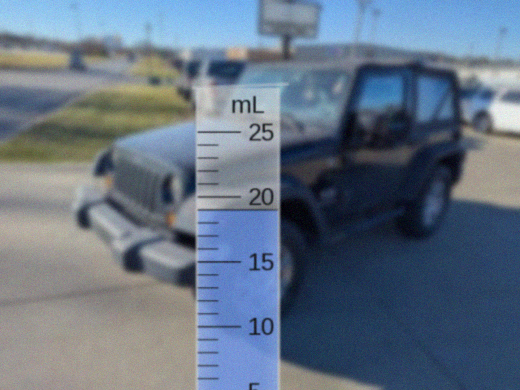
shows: 19 mL
